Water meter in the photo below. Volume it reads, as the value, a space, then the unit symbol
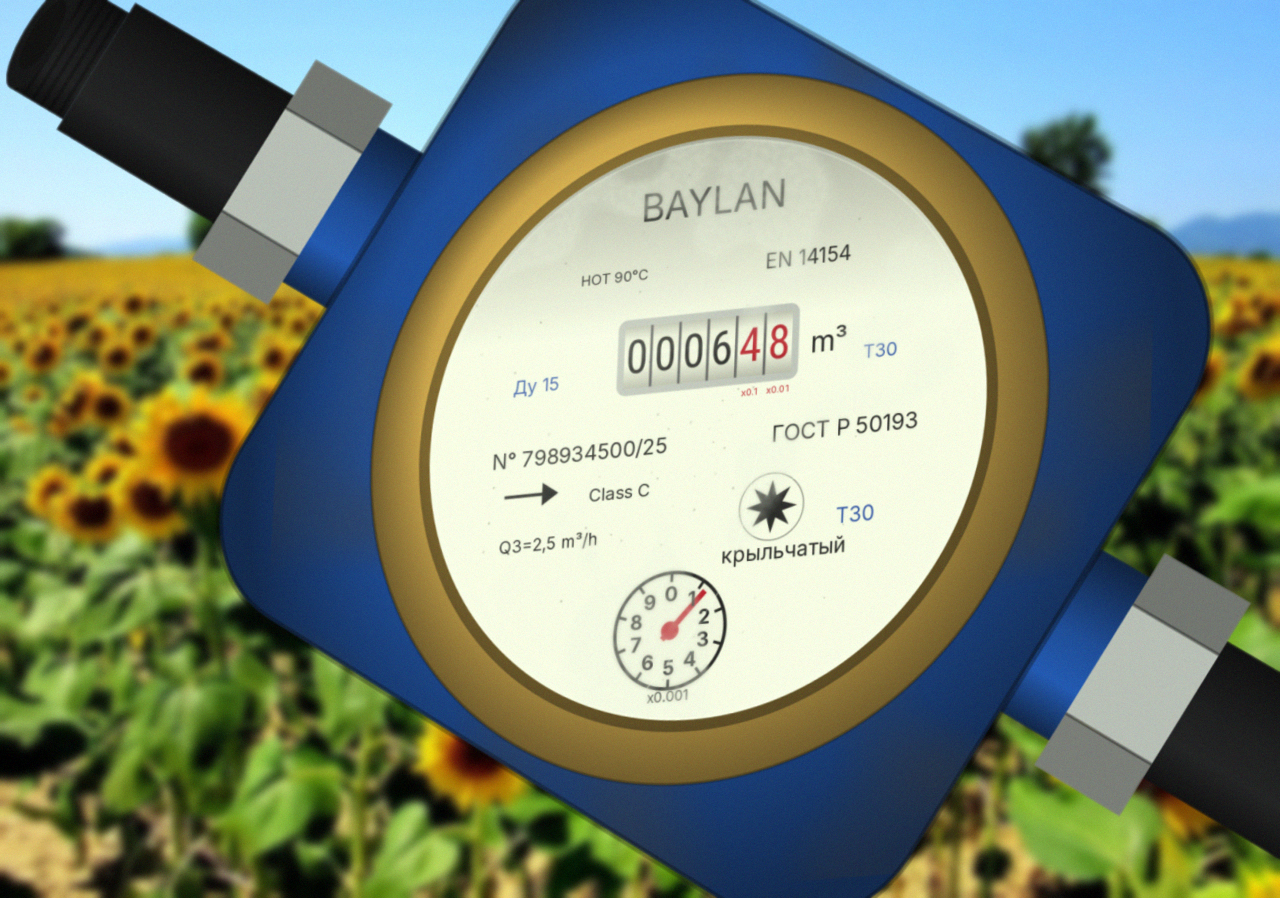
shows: 6.481 m³
